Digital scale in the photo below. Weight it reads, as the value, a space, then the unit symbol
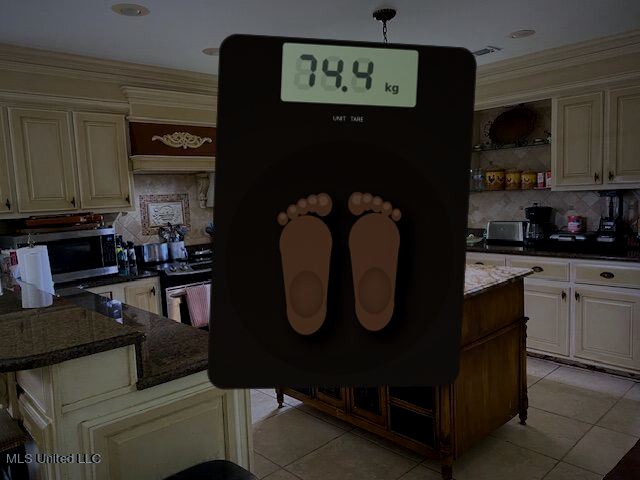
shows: 74.4 kg
